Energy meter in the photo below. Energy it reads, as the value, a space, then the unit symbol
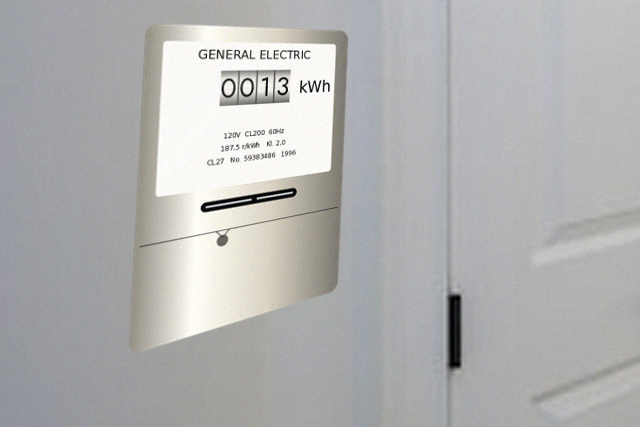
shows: 13 kWh
